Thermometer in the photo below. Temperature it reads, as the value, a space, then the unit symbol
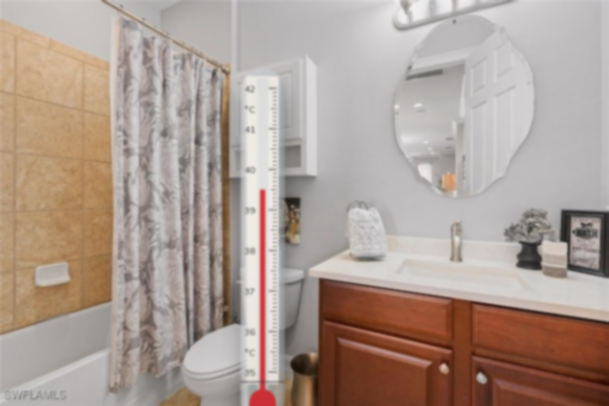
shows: 39.5 °C
